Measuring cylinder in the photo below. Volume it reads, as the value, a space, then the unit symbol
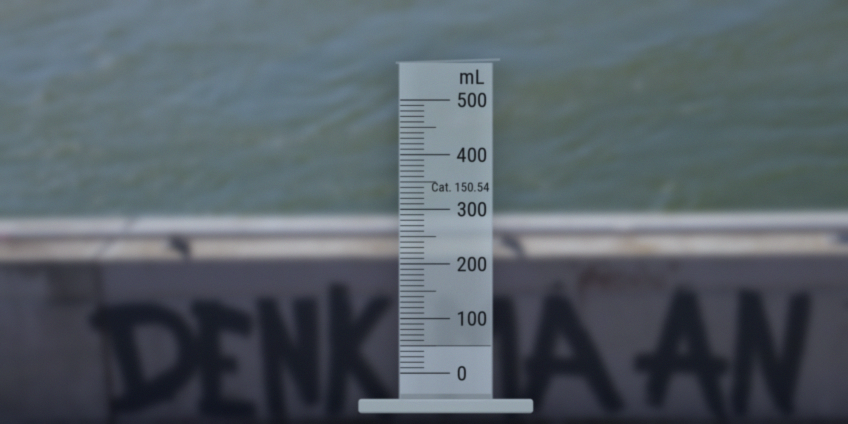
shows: 50 mL
